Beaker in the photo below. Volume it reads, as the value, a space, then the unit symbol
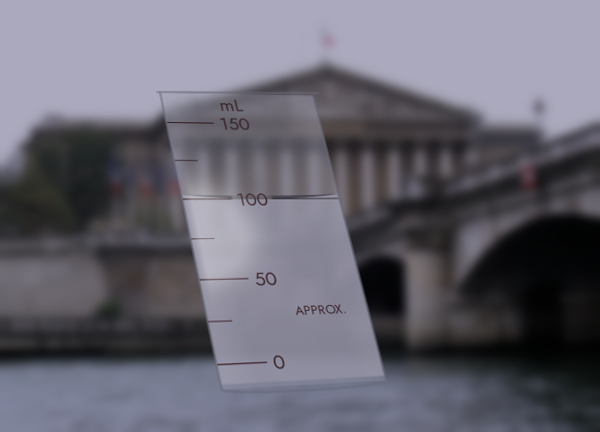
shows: 100 mL
